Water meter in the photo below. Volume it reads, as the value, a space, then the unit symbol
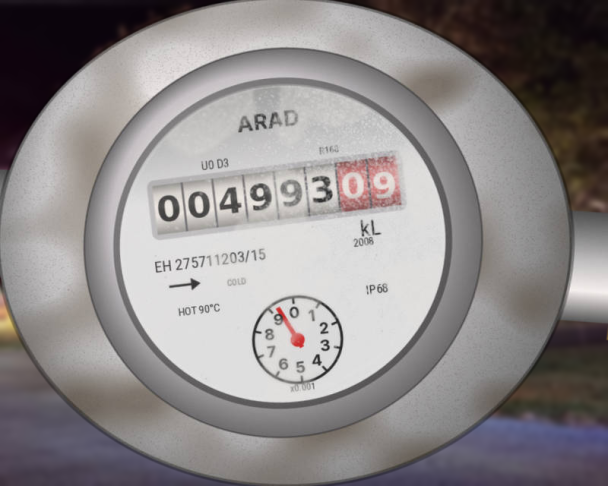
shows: 4993.089 kL
